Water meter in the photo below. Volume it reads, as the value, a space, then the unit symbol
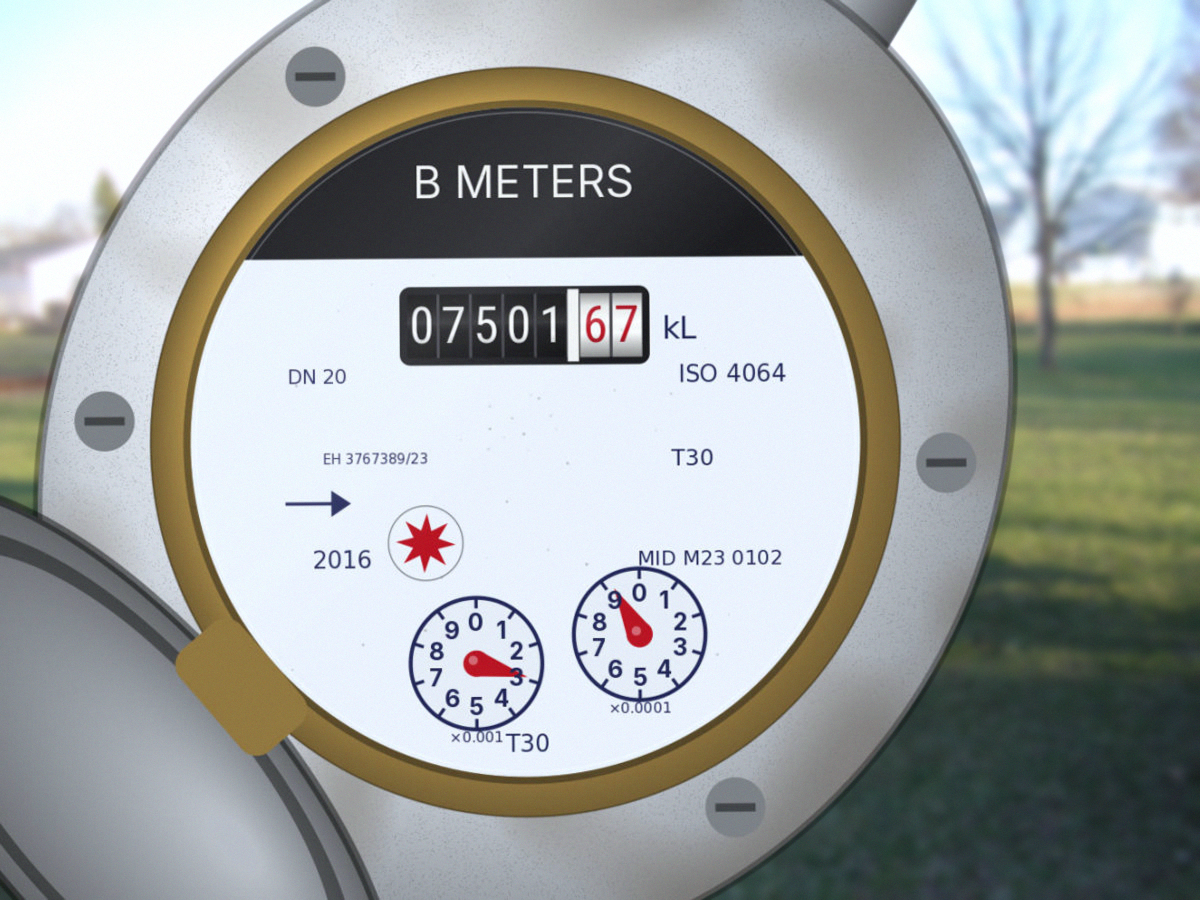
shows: 7501.6729 kL
